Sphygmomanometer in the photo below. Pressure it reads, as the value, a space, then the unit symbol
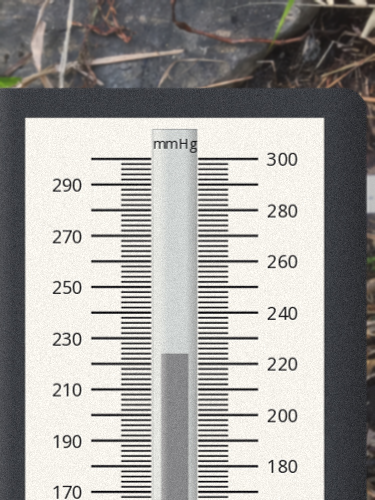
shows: 224 mmHg
